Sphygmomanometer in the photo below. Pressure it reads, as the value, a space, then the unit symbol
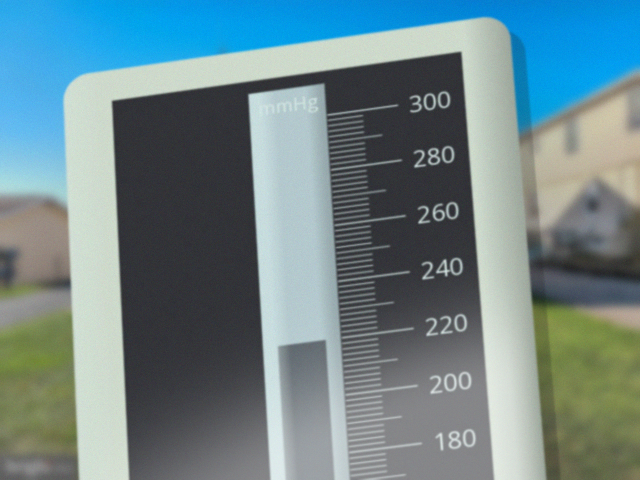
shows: 220 mmHg
